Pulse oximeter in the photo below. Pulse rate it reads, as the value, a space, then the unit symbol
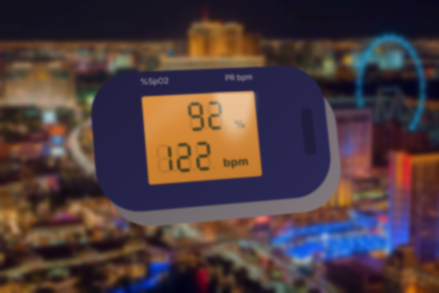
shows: 122 bpm
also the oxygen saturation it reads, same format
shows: 92 %
